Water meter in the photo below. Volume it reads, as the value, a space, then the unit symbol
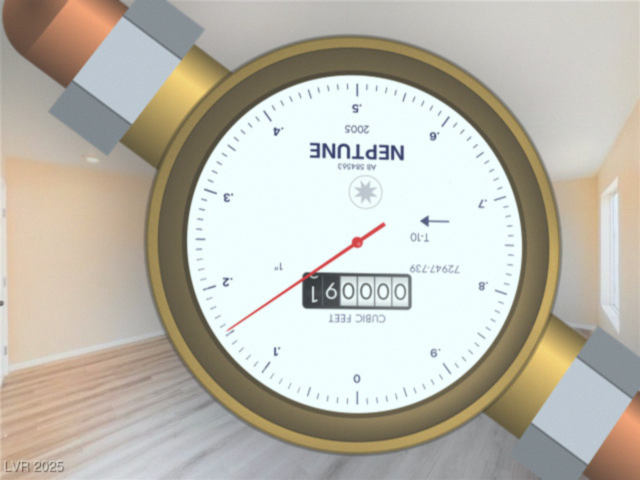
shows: 91.15 ft³
